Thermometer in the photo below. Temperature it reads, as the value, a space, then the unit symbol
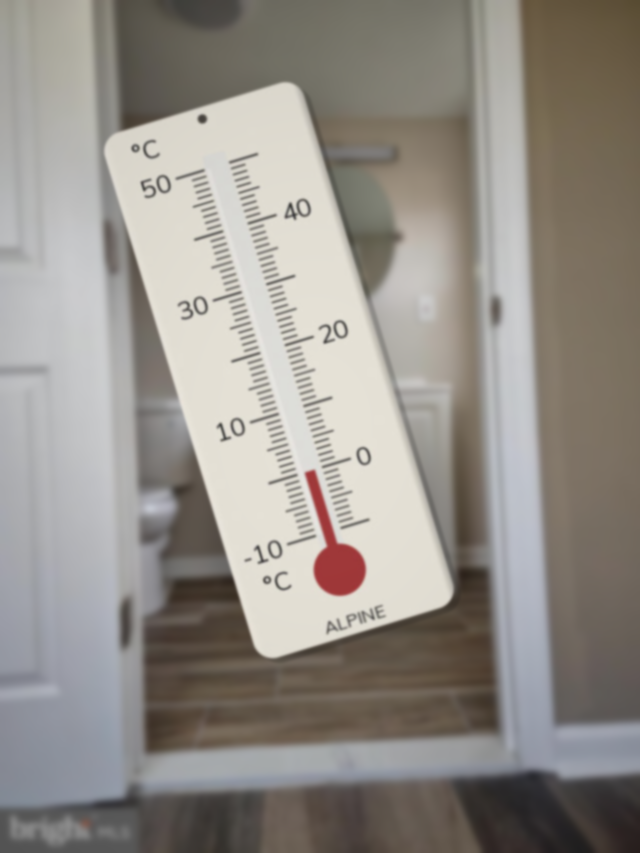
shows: 0 °C
